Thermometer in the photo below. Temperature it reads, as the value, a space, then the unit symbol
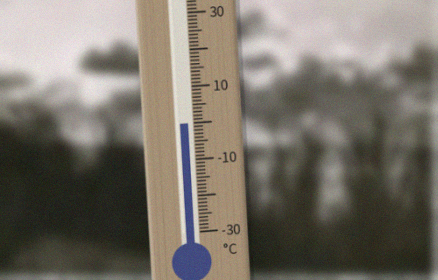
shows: 0 °C
